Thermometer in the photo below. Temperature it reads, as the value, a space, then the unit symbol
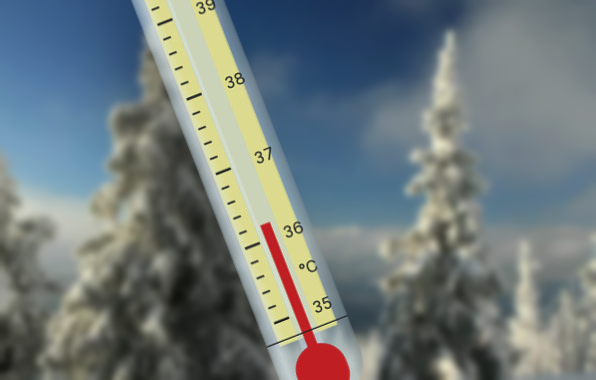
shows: 36.2 °C
